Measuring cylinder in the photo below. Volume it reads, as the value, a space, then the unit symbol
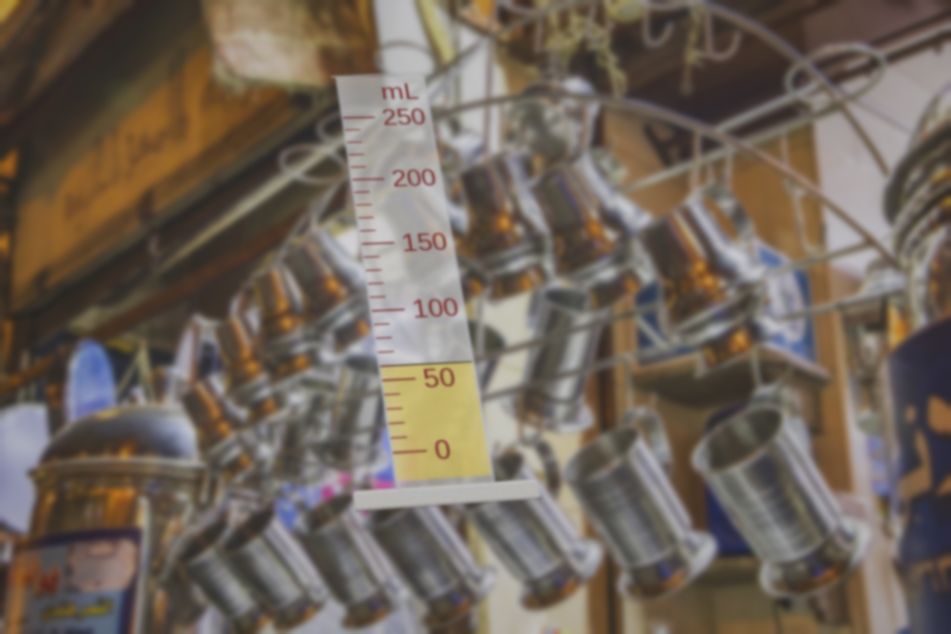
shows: 60 mL
